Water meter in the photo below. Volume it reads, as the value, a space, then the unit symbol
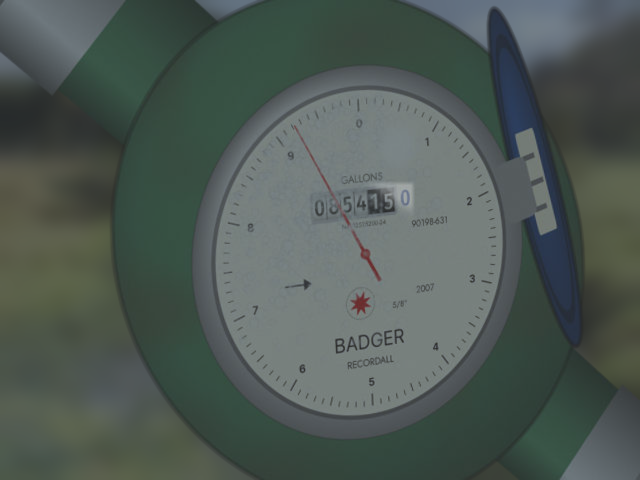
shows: 854149.2 gal
